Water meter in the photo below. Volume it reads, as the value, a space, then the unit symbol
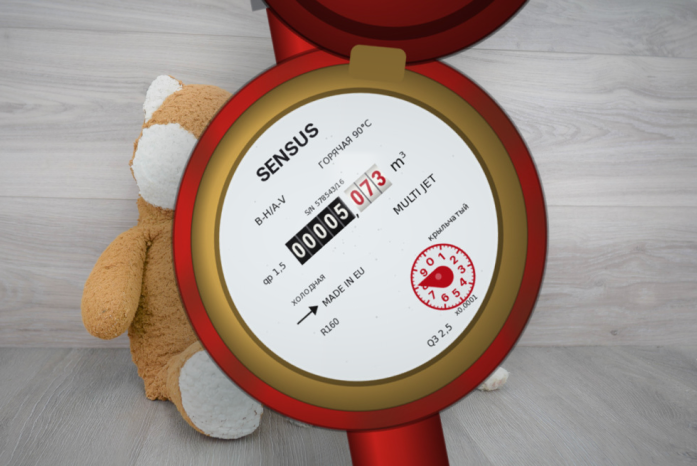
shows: 5.0738 m³
